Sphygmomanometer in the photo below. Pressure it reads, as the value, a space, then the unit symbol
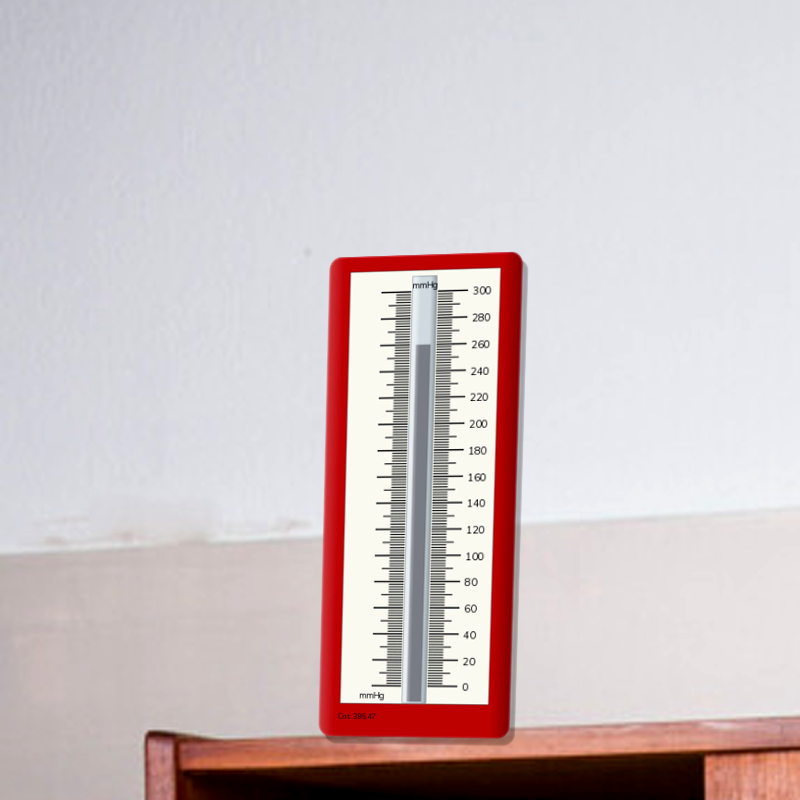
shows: 260 mmHg
